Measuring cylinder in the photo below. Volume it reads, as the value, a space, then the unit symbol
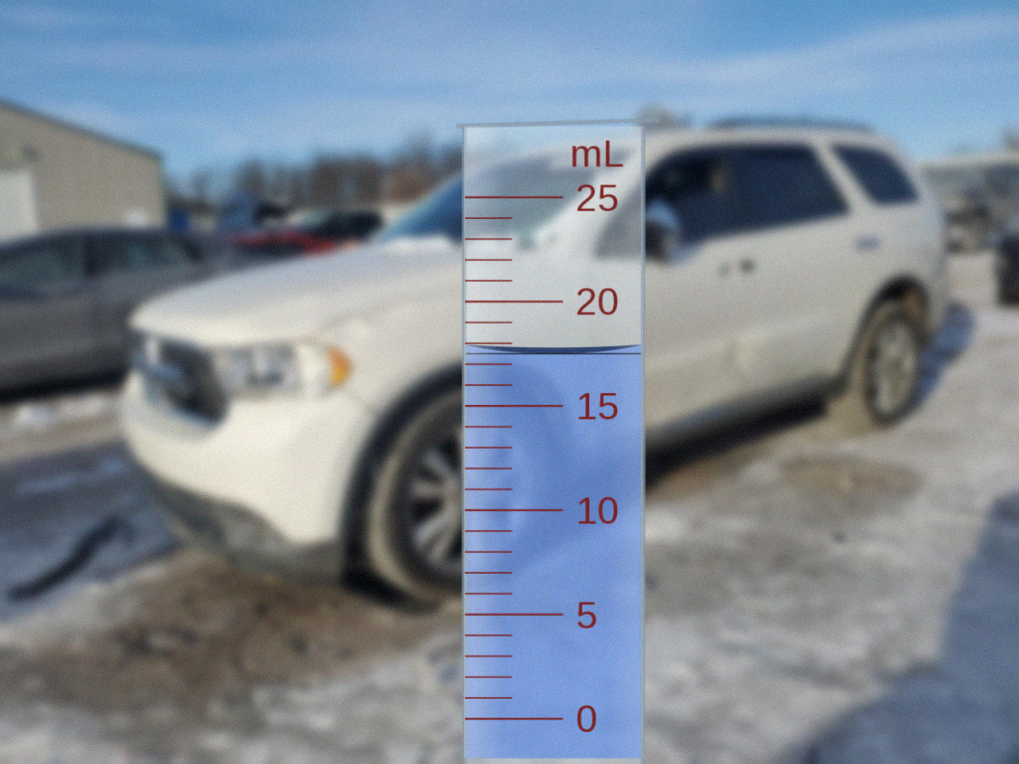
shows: 17.5 mL
